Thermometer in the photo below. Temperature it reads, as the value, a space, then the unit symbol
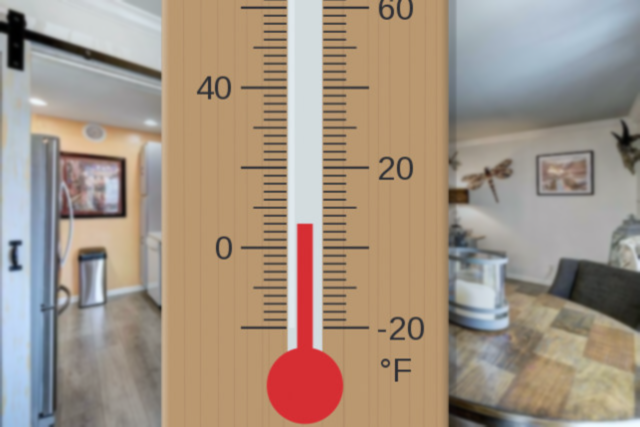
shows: 6 °F
